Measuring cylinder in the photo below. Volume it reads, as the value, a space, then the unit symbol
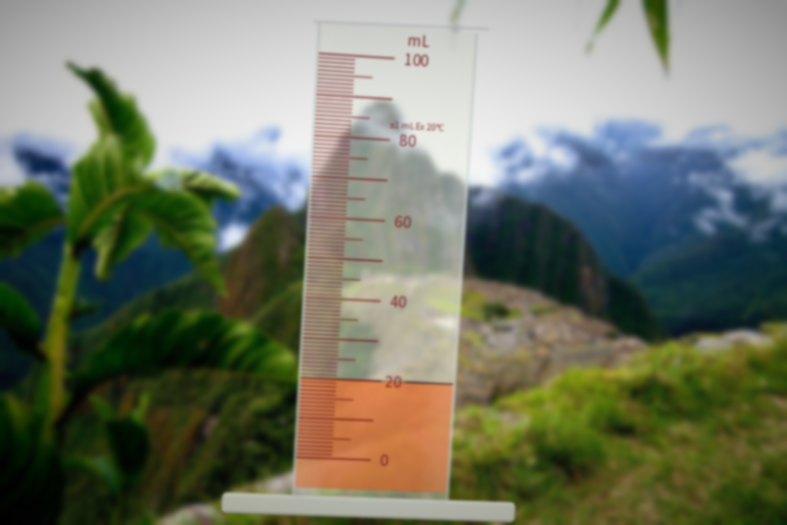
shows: 20 mL
